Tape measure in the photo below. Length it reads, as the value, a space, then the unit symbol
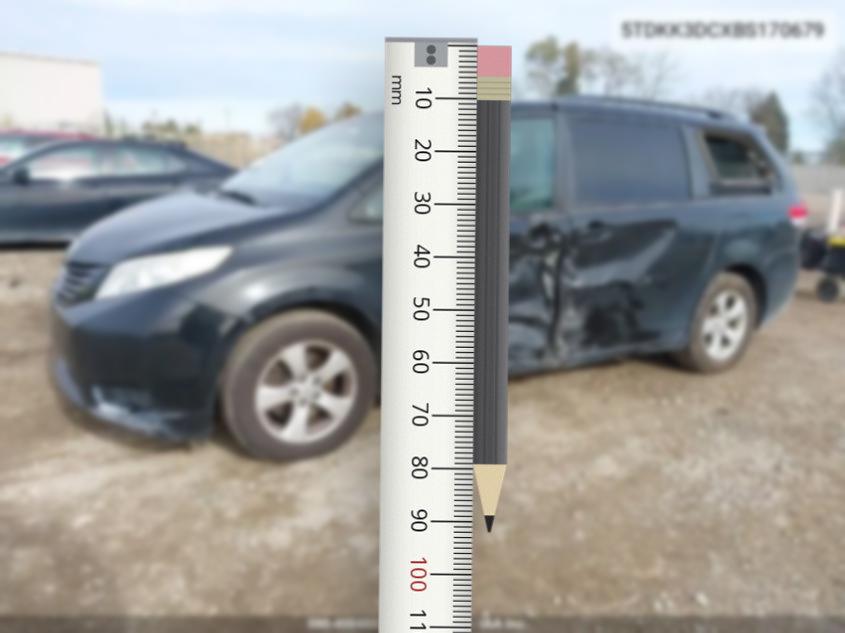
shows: 92 mm
